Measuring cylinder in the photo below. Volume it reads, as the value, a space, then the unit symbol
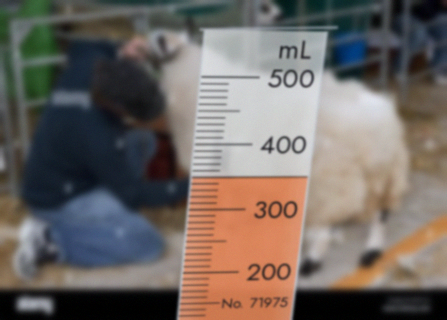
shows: 350 mL
